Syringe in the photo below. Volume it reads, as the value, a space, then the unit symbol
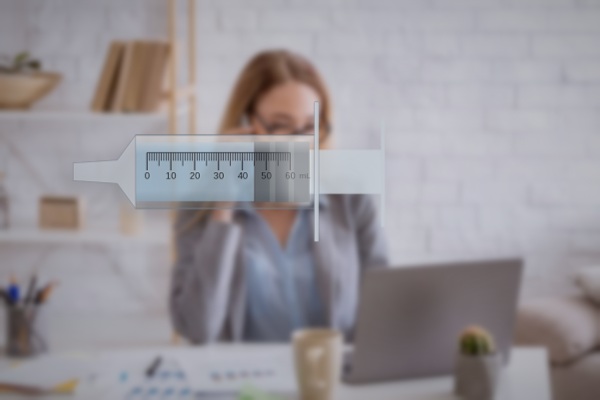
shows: 45 mL
